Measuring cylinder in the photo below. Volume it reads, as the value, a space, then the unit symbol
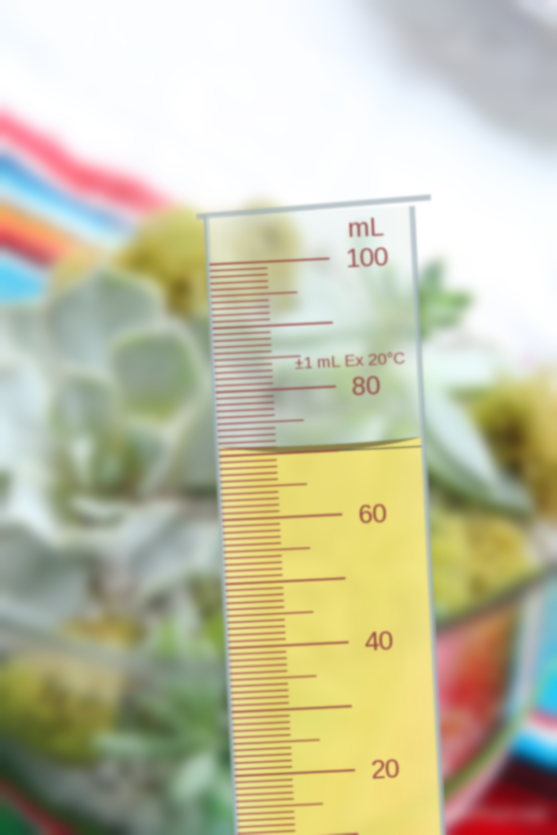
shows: 70 mL
